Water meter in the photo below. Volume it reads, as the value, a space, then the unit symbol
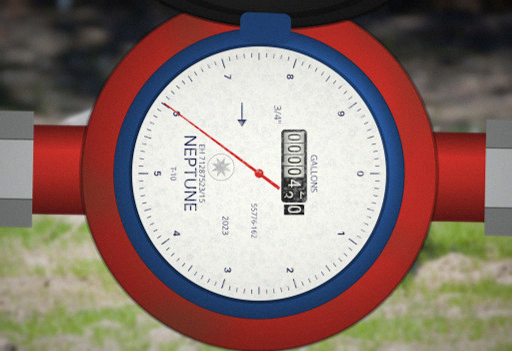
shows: 426.0 gal
